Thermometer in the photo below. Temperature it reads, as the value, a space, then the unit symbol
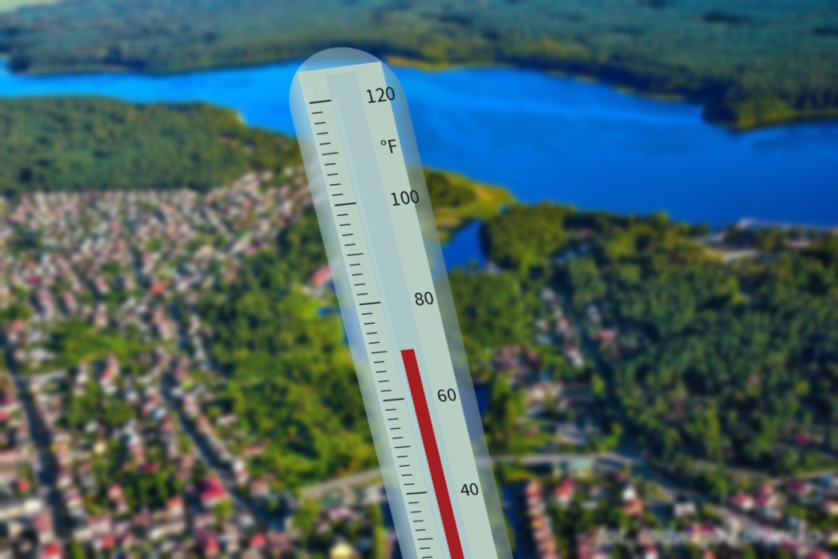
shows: 70 °F
